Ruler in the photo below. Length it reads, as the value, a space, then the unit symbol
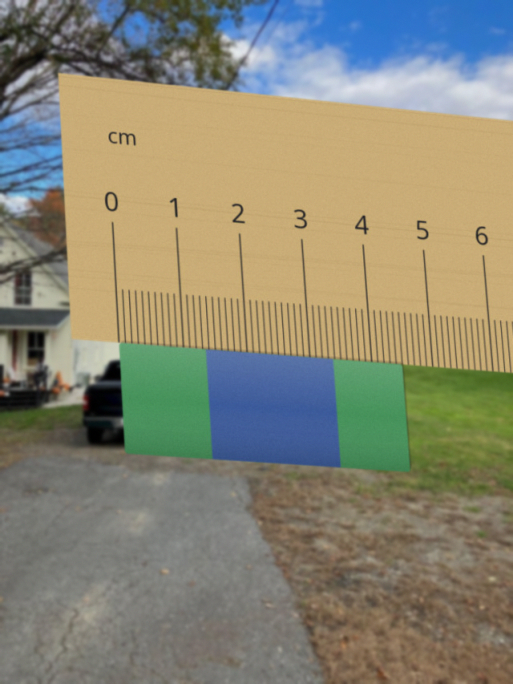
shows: 4.5 cm
